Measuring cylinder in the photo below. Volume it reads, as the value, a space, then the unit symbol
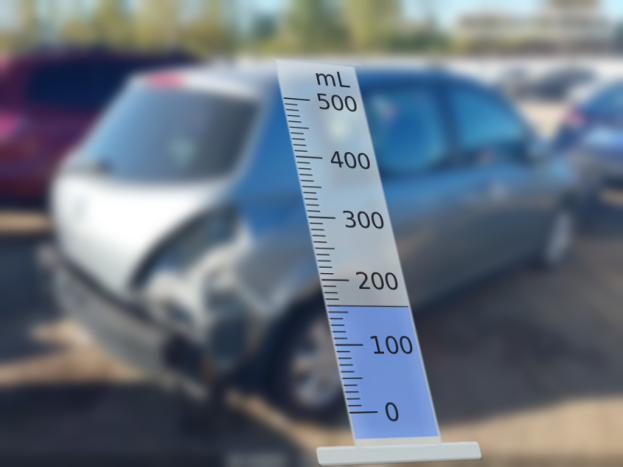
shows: 160 mL
